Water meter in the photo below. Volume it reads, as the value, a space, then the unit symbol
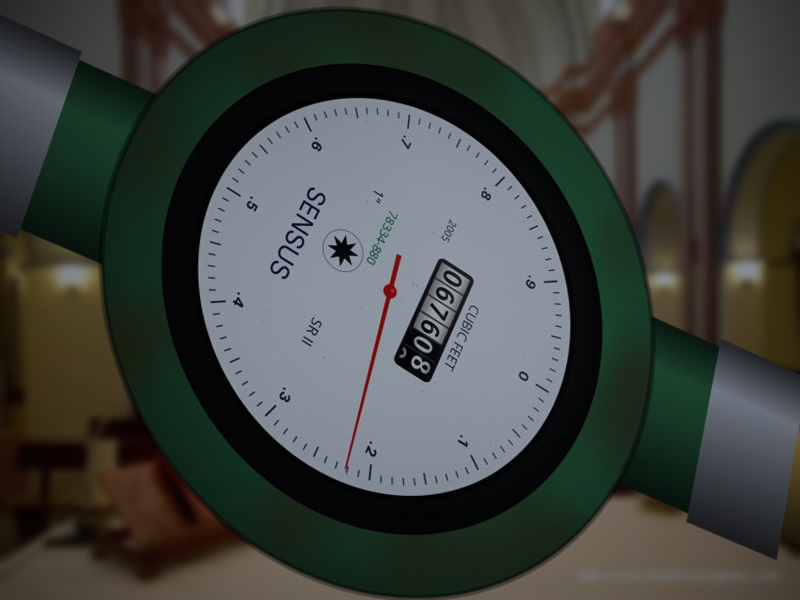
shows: 67608.22 ft³
